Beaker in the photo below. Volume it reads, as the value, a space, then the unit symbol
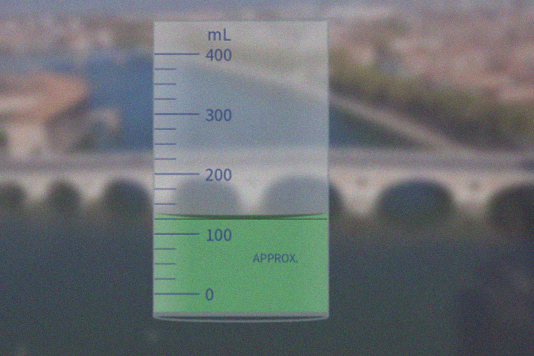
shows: 125 mL
